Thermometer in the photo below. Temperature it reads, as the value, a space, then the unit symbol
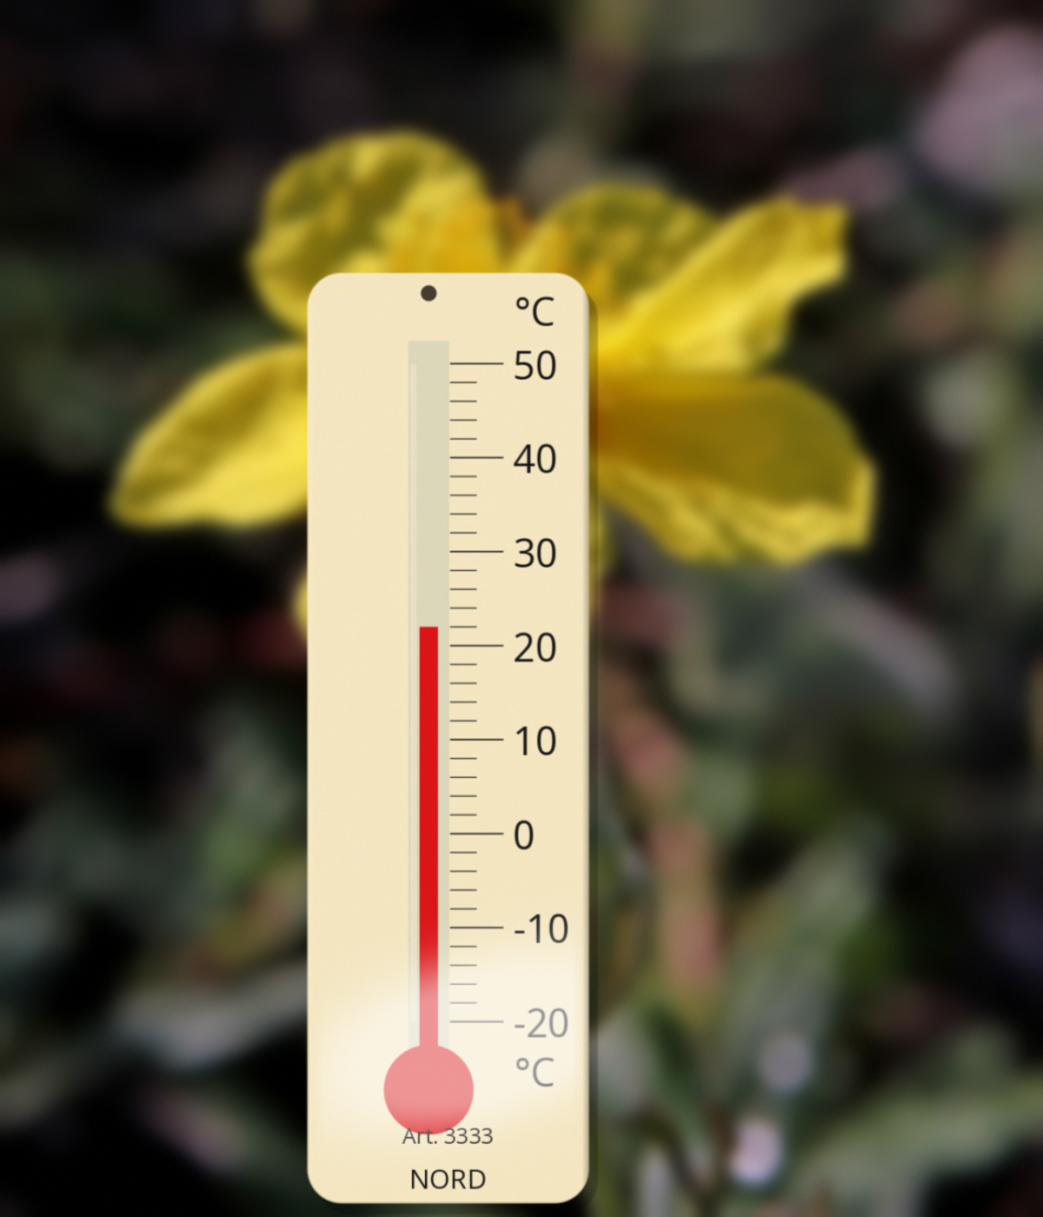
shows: 22 °C
